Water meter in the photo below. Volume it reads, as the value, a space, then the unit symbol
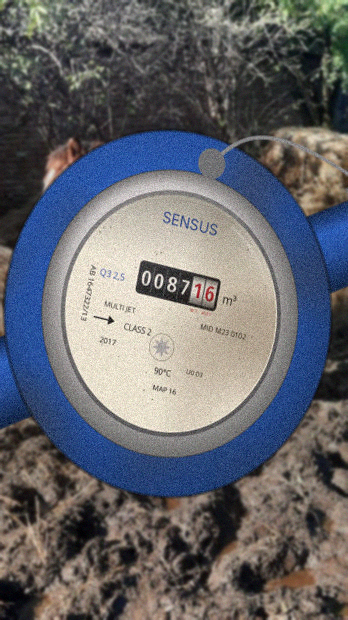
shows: 87.16 m³
